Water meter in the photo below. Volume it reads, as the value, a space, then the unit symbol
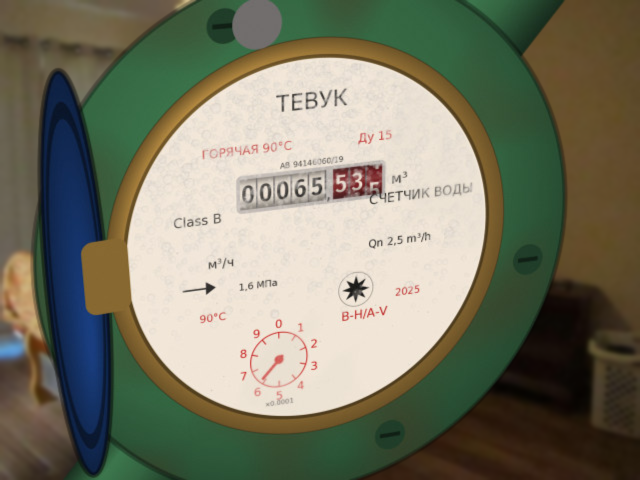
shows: 65.5346 m³
